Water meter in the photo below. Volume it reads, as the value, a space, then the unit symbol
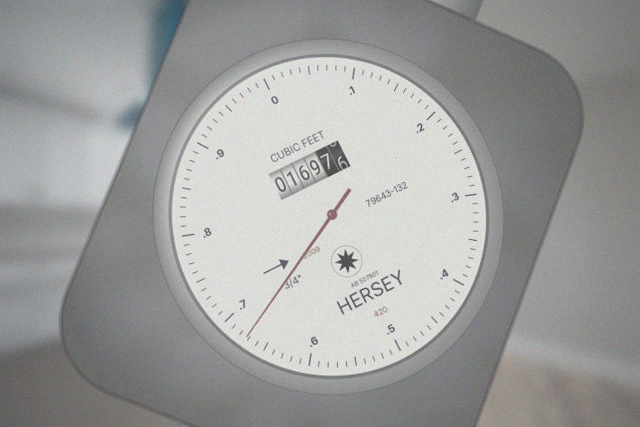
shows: 16975.67 ft³
